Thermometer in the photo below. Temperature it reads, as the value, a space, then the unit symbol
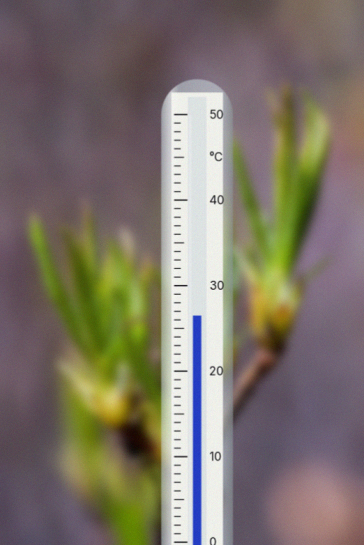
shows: 26.5 °C
